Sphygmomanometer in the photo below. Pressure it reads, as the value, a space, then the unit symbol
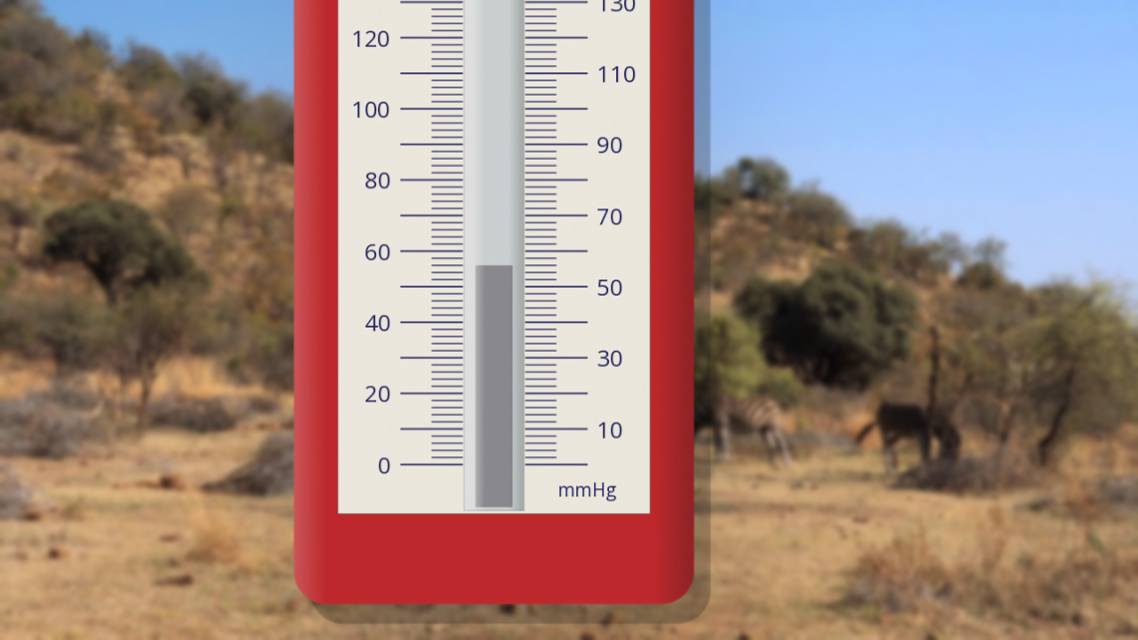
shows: 56 mmHg
